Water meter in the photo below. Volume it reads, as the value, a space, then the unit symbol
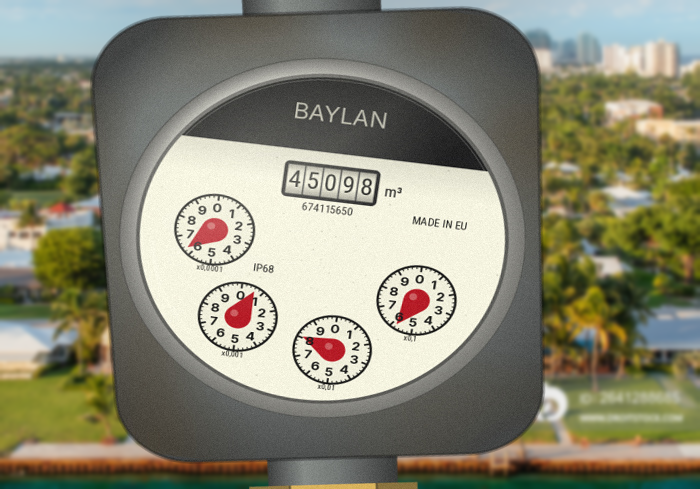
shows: 45098.5806 m³
